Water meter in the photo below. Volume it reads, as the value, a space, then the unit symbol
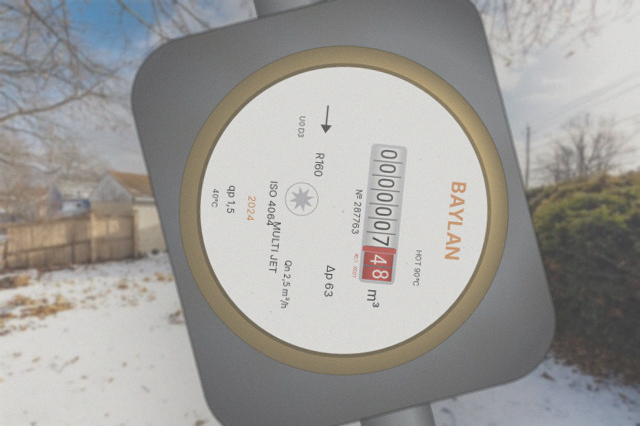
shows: 7.48 m³
